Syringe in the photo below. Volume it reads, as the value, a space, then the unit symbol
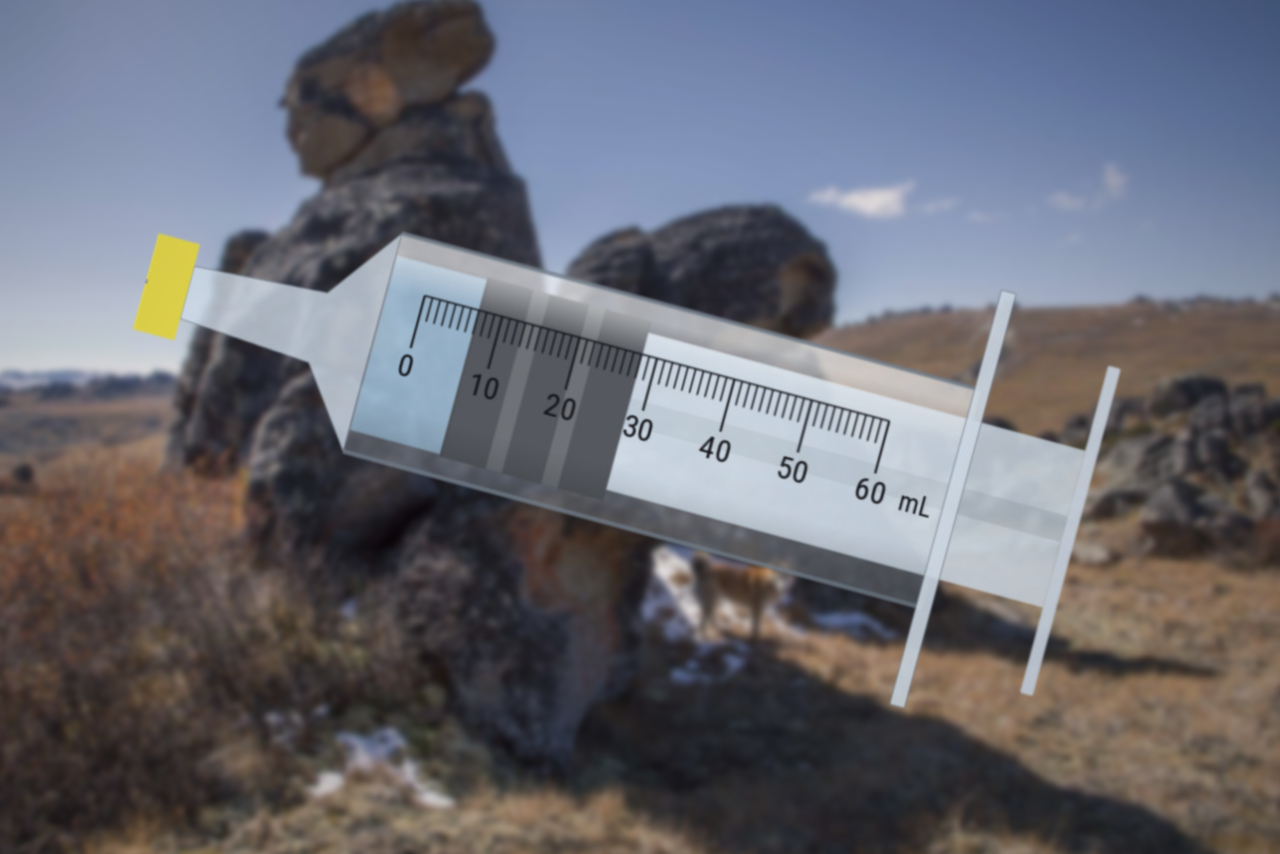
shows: 7 mL
